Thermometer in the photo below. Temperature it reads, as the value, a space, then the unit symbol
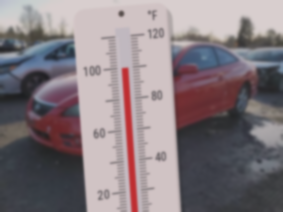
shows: 100 °F
